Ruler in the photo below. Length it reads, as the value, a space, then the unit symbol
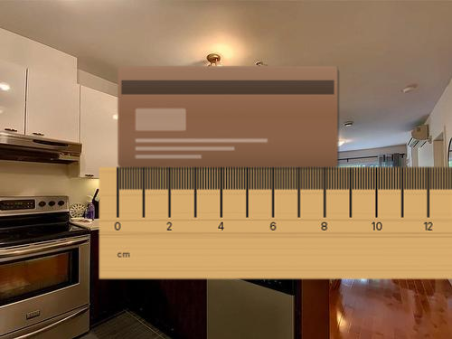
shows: 8.5 cm
